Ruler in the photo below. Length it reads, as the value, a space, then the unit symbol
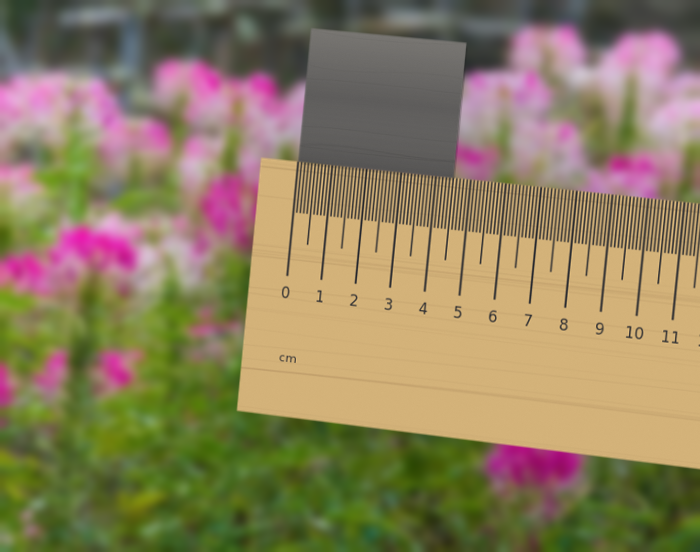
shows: 4.5 cm
